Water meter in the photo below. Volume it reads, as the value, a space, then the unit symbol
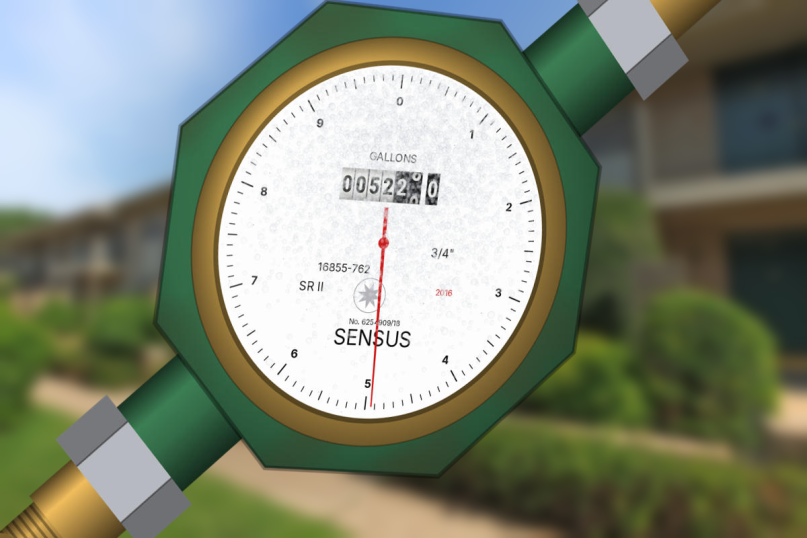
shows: 52284.9 gal
